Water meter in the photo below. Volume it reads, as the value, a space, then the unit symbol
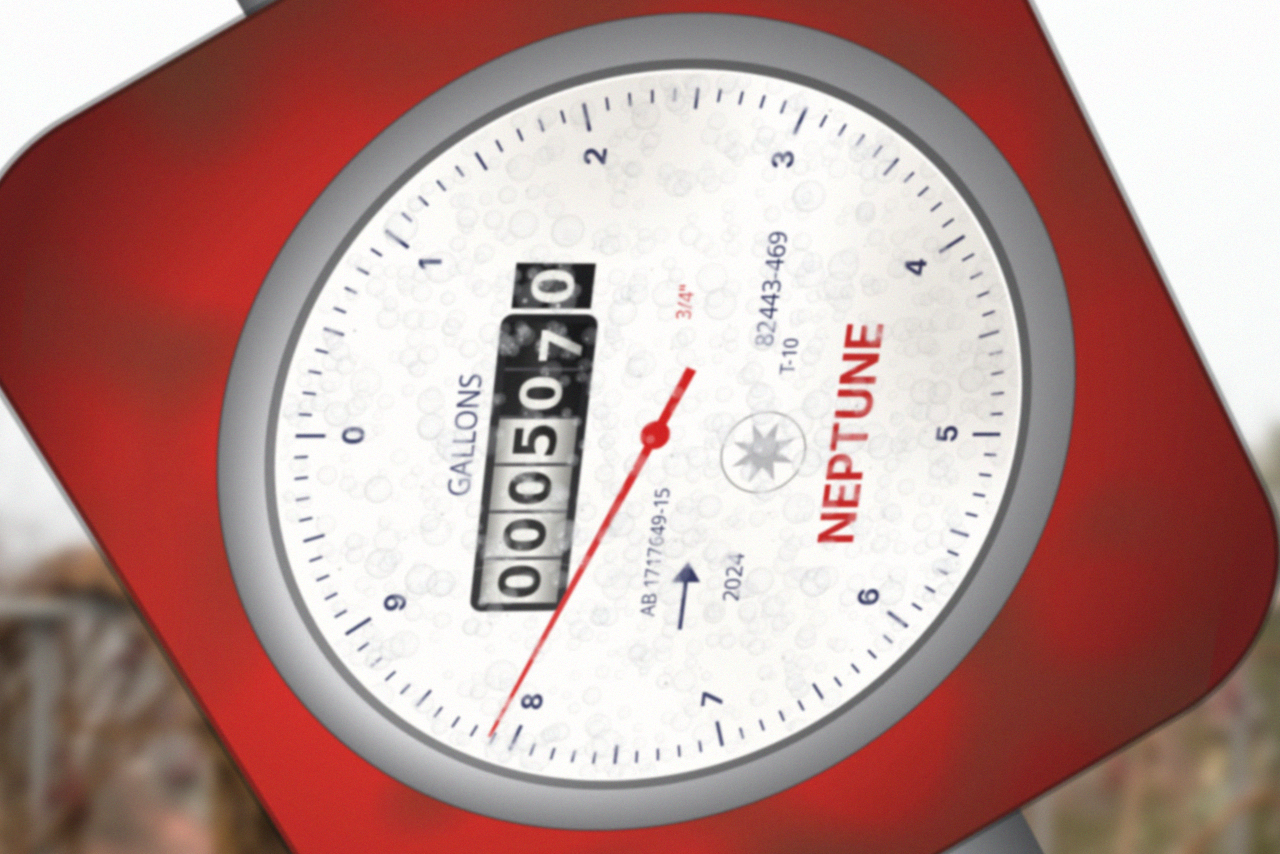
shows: 5068.1 gal
